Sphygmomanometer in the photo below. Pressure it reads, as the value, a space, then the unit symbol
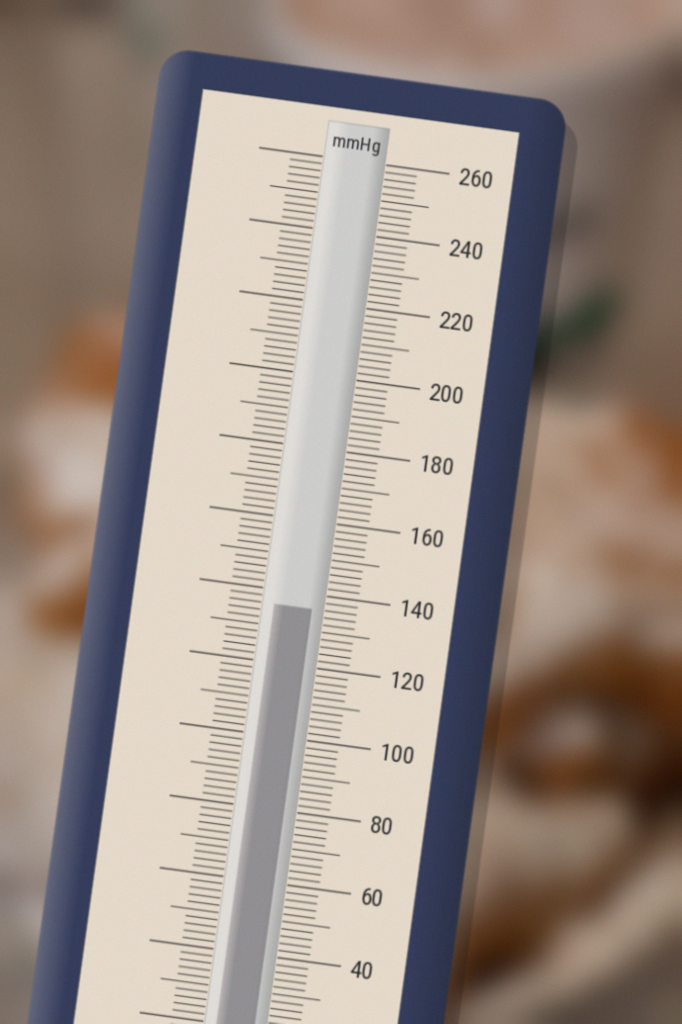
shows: 136 mmHg
